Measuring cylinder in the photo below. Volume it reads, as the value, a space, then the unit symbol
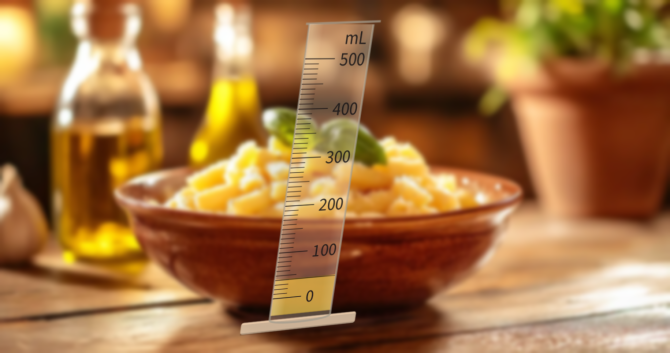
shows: 40 mL
